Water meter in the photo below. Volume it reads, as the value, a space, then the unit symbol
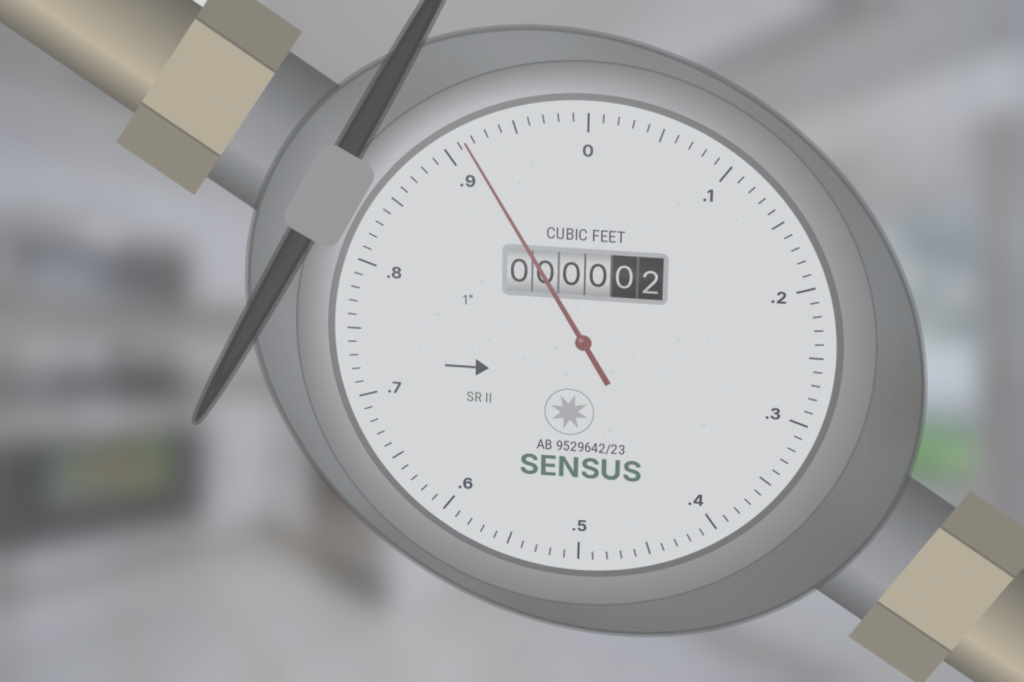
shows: 1.91 ft³
